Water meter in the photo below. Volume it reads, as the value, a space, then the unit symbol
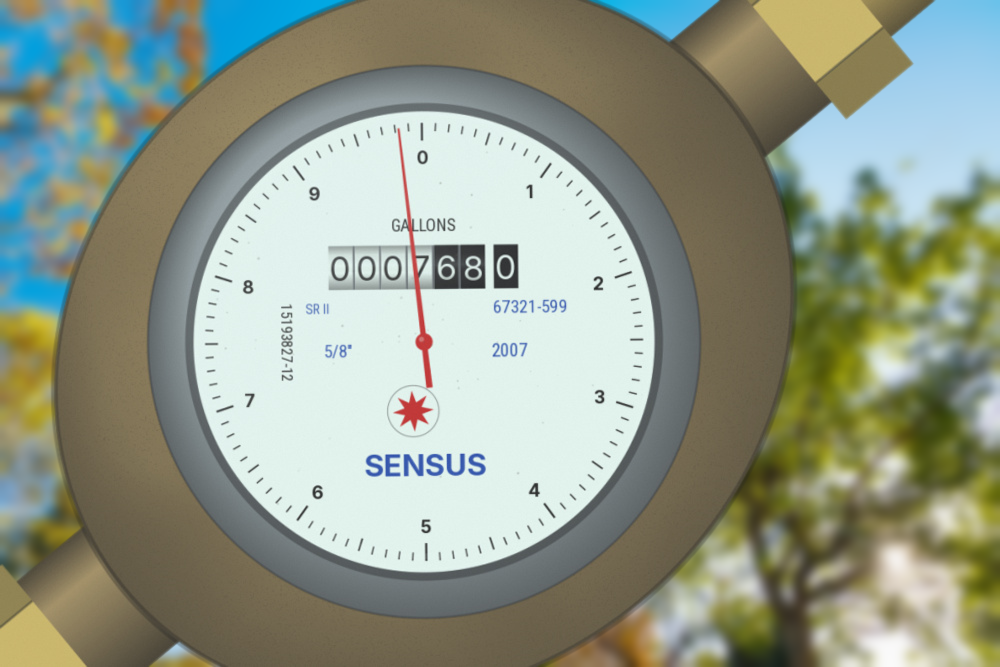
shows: 7679.8 gal
